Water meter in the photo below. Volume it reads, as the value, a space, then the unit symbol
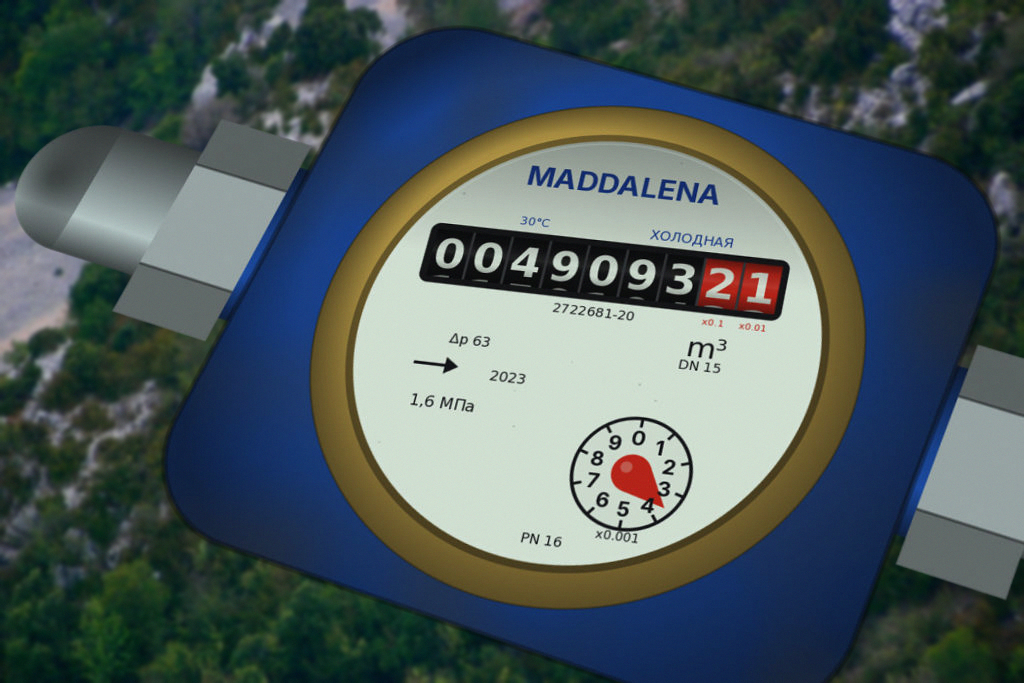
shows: 49093.213 m³
